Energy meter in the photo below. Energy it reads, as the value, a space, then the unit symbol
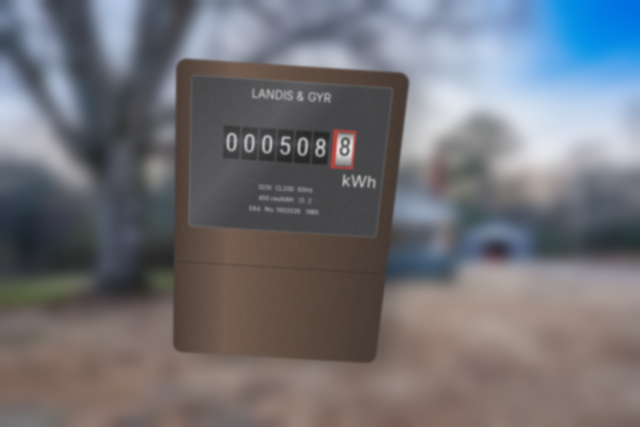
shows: 508.8 kWh
